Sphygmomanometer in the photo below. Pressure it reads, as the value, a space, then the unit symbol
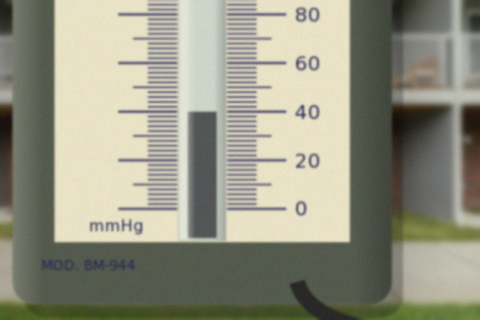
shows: 40 mmHg
